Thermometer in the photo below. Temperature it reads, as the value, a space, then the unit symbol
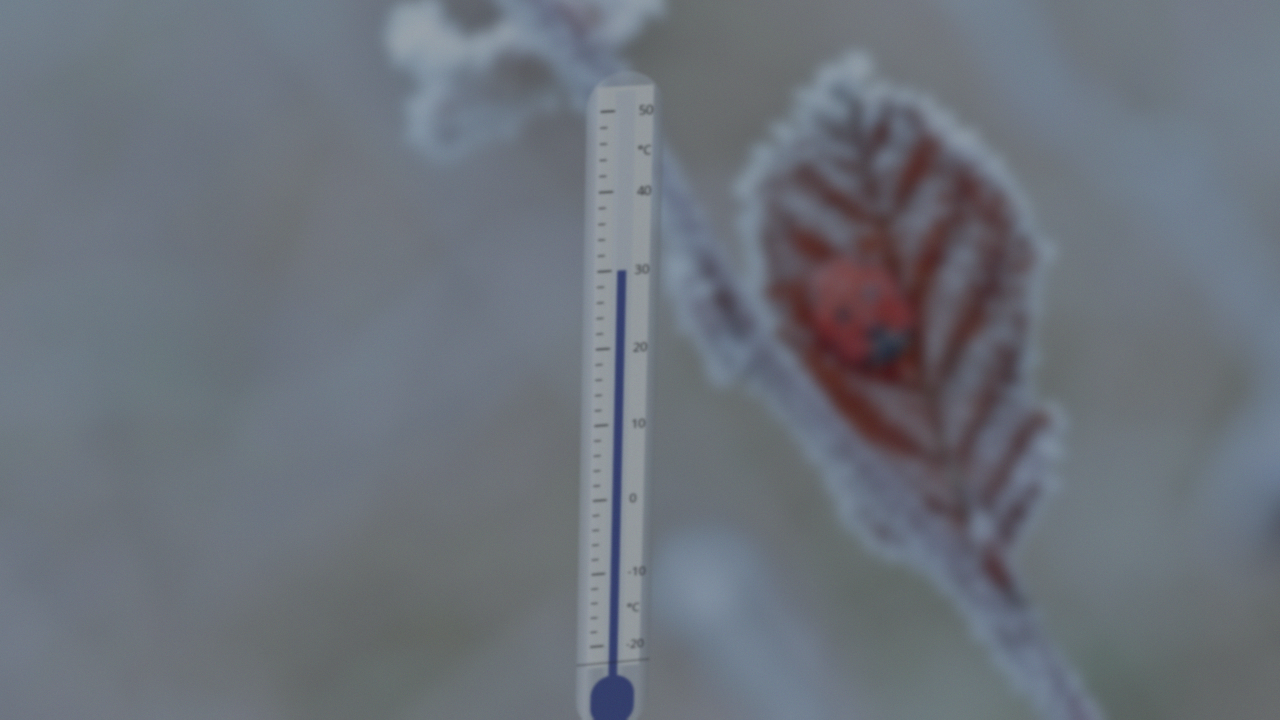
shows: 30 °C
